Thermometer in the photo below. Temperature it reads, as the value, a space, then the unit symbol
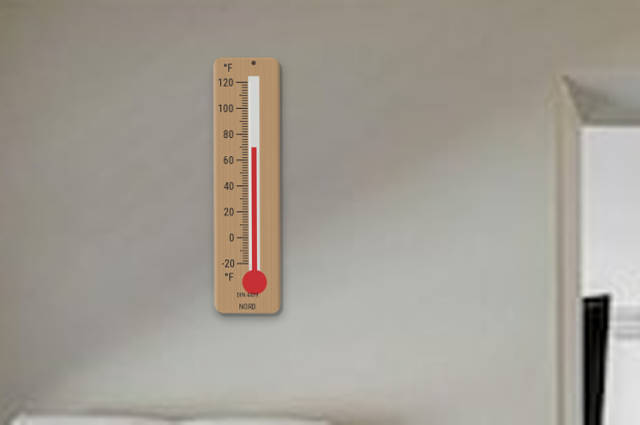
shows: 70 °F
